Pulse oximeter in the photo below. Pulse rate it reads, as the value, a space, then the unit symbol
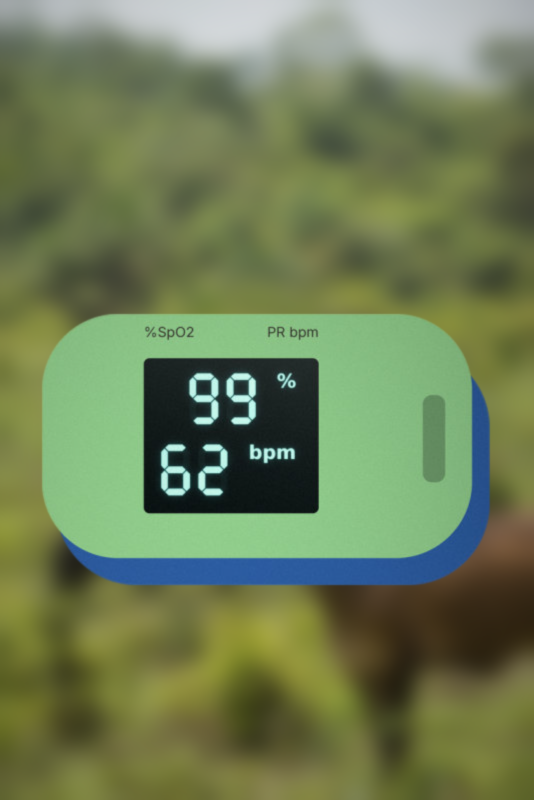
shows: 62 bpm
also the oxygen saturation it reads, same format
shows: 99 %
